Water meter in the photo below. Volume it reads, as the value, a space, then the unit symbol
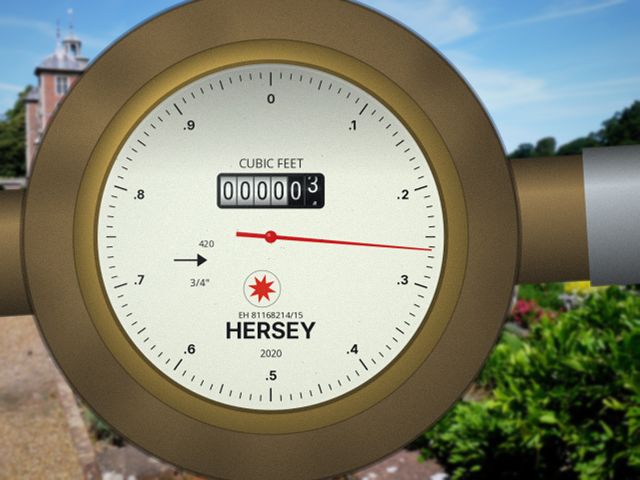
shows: 3.26 ft³
